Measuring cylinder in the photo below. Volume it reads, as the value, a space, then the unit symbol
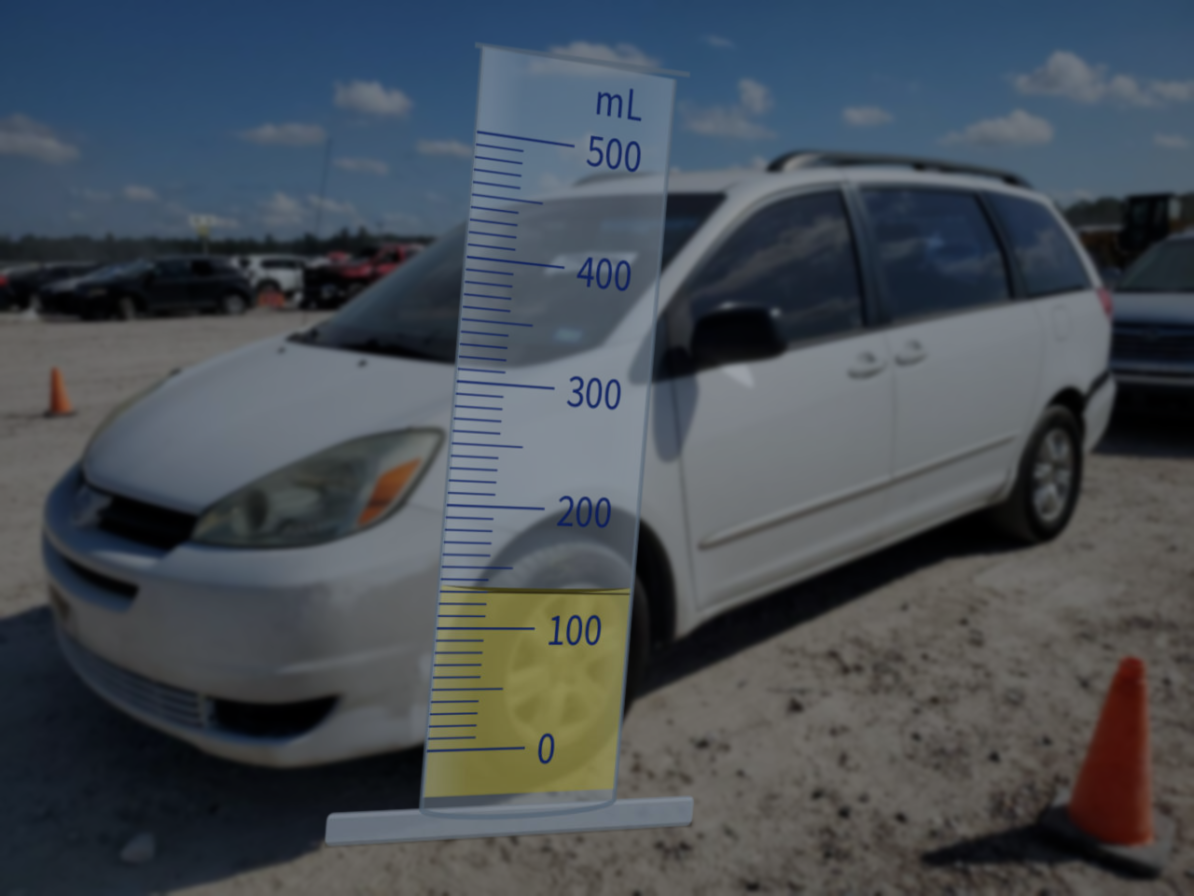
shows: 130 mL
